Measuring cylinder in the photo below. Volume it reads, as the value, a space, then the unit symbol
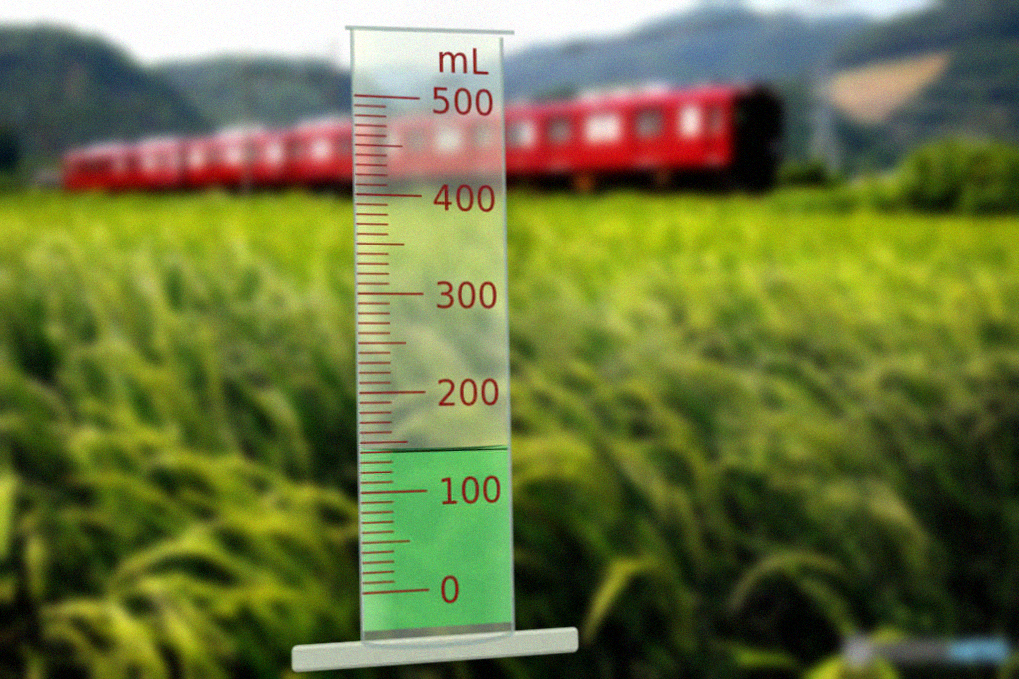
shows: 140 mL
